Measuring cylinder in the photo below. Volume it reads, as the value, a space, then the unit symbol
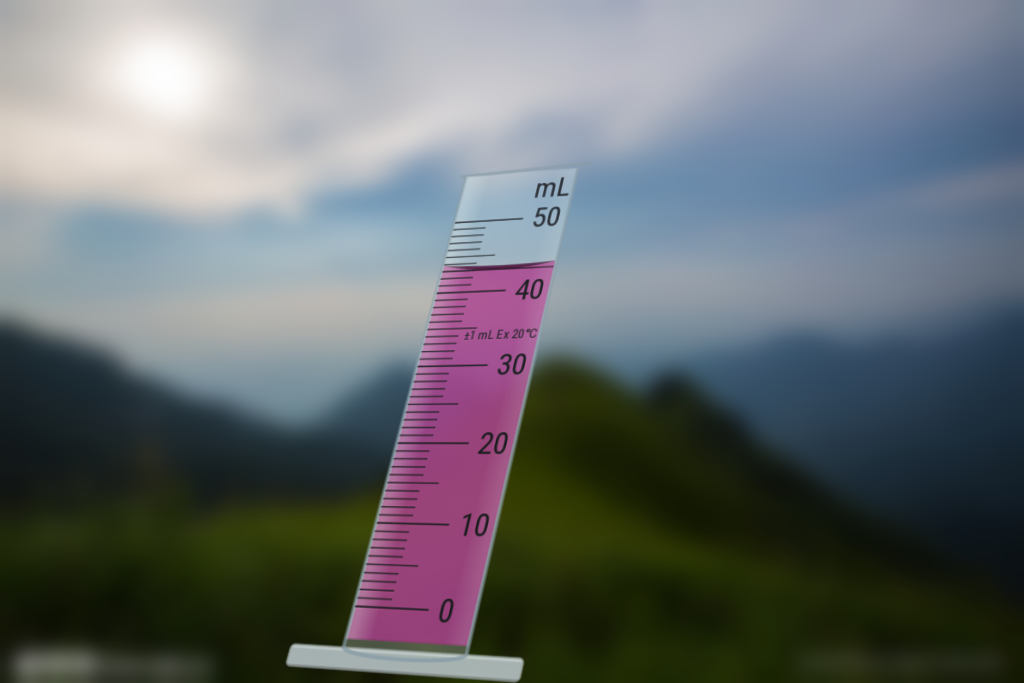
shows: 43 mL
